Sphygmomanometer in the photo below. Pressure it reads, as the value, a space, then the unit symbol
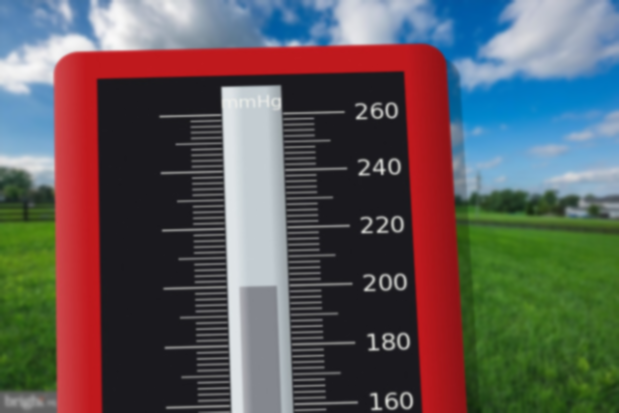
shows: 200 mmHg
